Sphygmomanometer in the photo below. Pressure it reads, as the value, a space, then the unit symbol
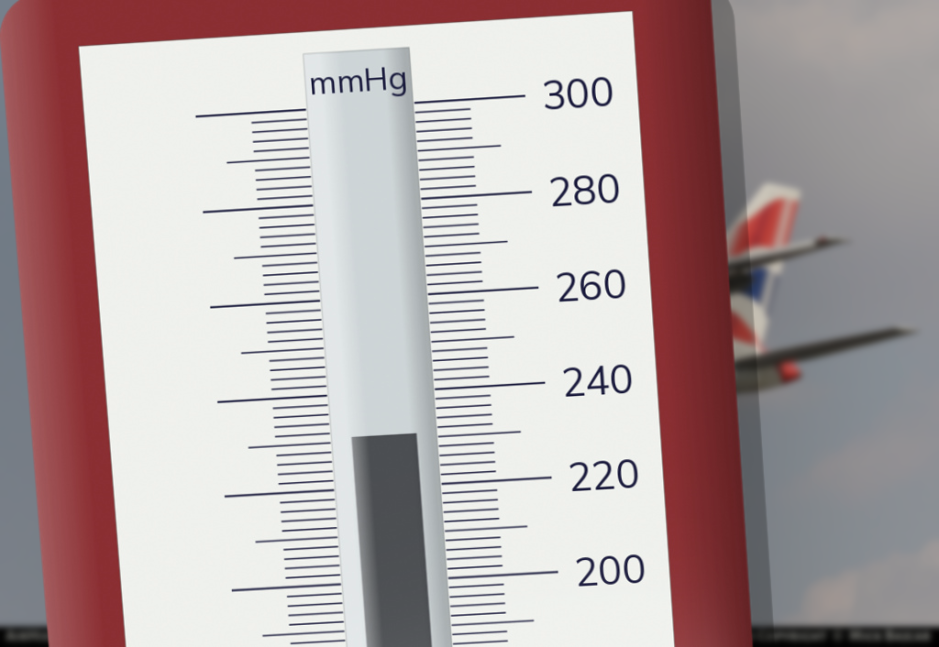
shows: 231 mmHg
